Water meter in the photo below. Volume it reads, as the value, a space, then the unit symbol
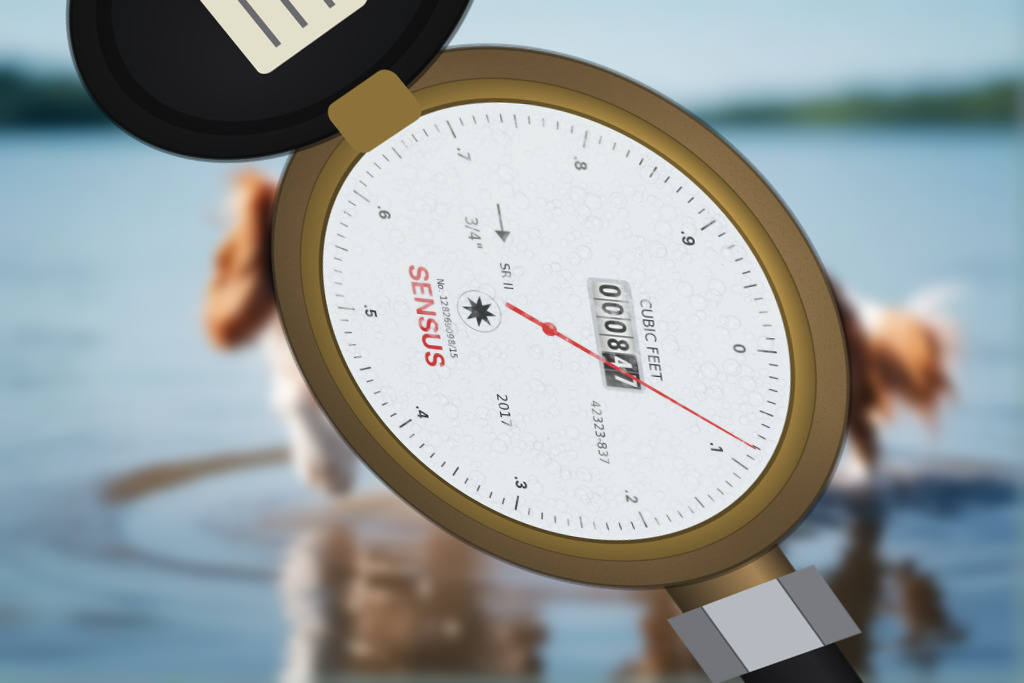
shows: 847.08 ft³
